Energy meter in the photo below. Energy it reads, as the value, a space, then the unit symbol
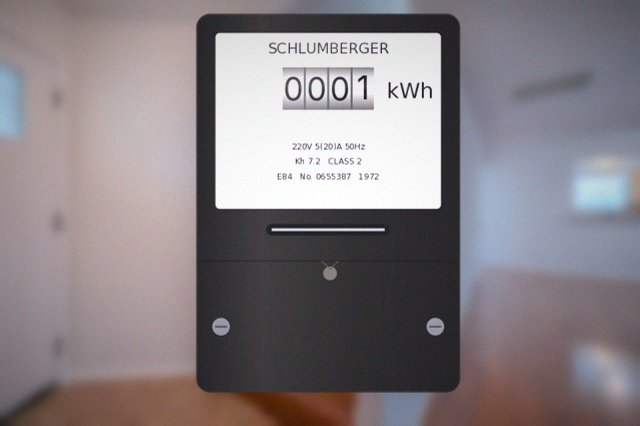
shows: 1 kWh
